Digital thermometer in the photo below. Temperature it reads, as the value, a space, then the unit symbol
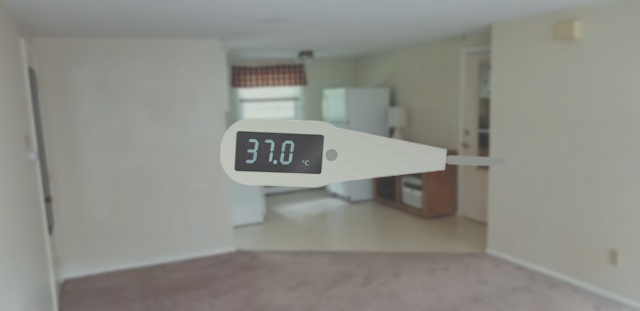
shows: 37.0 °C
